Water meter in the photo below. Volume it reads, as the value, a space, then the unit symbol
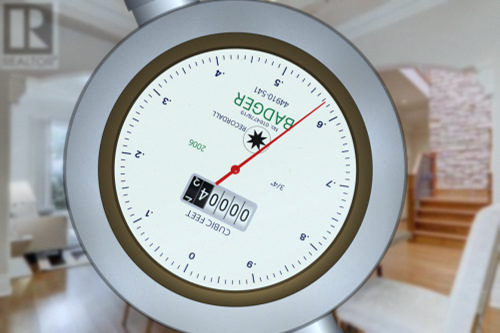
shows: 42.57 ft³
